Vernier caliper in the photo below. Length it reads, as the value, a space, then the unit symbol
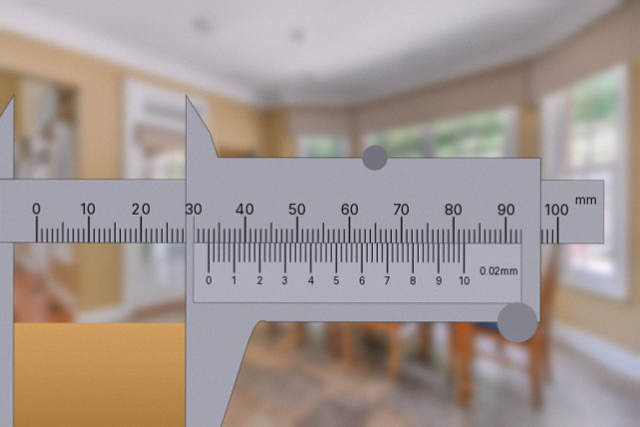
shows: 33.0 mm
